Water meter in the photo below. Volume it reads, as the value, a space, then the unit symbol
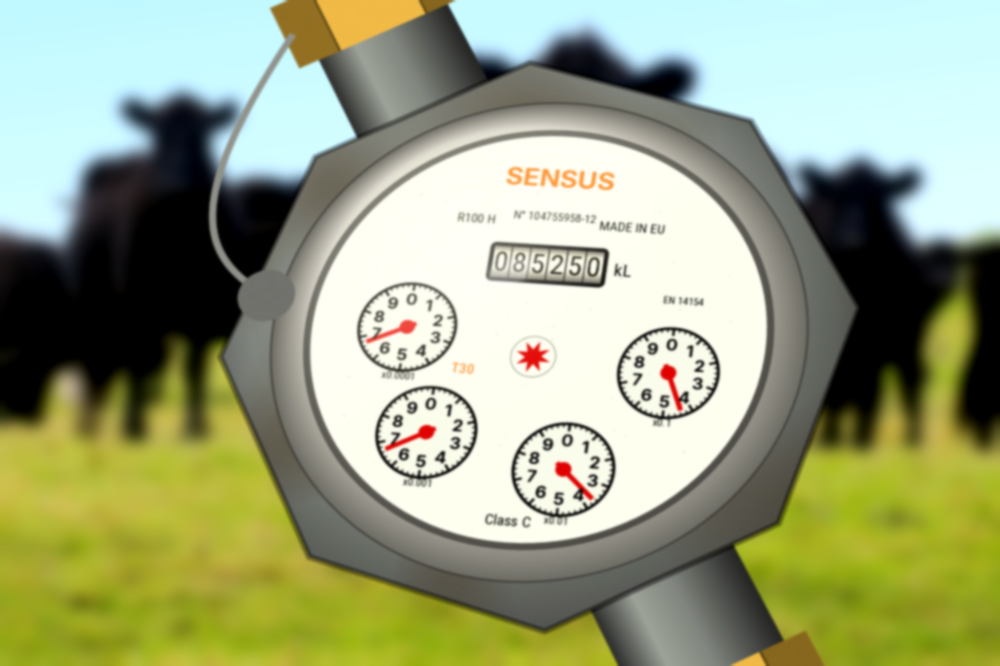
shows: 85250.4366 kL
